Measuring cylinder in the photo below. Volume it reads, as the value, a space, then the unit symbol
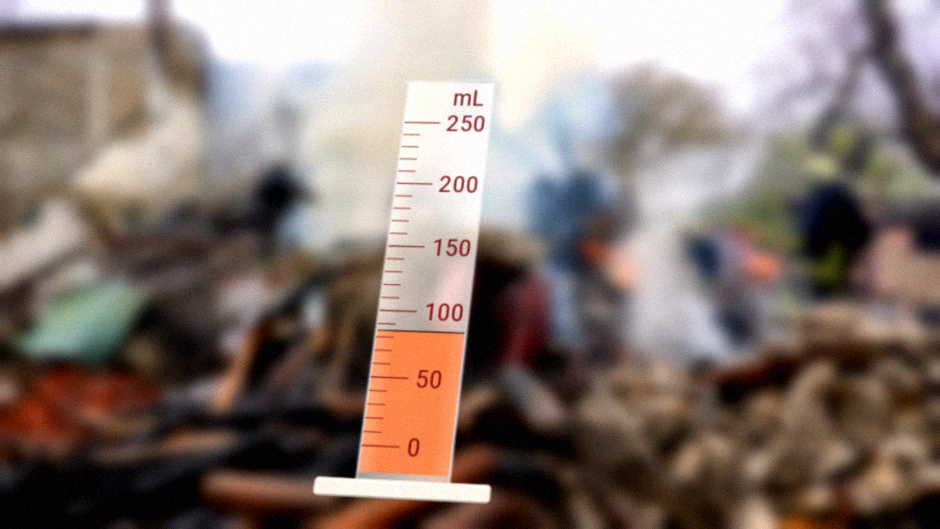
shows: 85 mL
